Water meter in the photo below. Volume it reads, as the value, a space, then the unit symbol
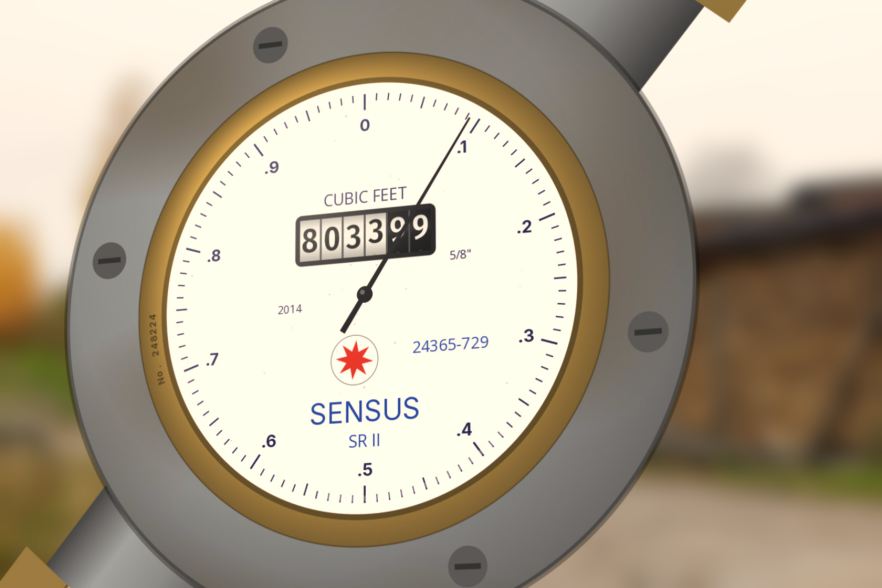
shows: 803399.09 ft³
